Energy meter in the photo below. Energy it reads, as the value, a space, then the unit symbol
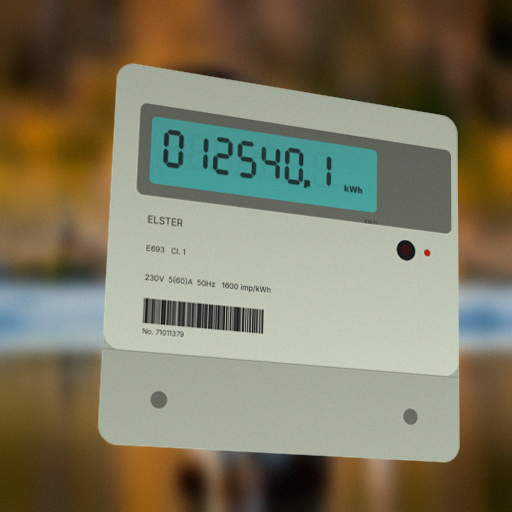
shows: 12540.1 kWh
